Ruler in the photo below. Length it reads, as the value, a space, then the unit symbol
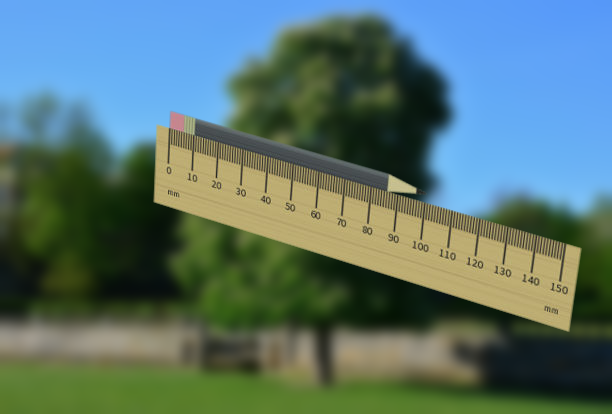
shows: 100 mm
